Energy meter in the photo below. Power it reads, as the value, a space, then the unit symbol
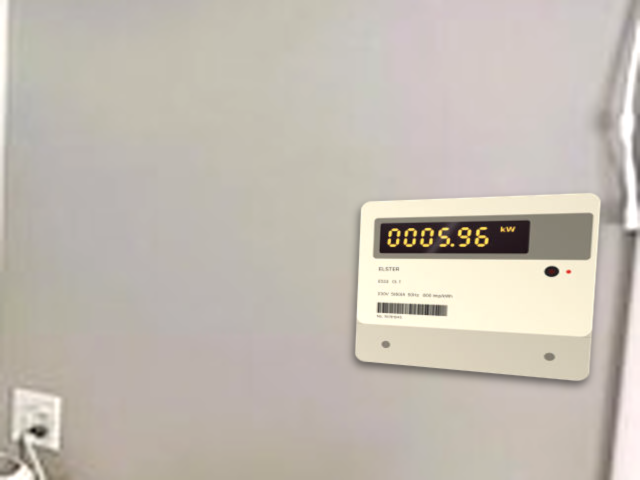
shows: 5.96 kW
